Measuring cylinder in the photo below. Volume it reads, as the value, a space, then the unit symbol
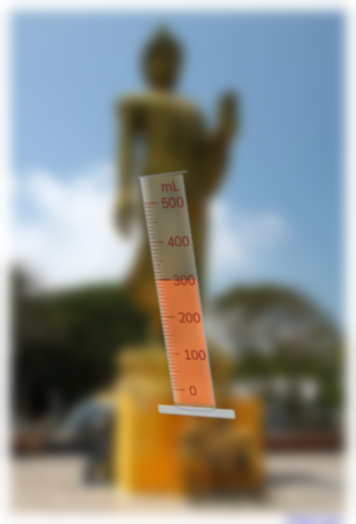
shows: 300 mL
